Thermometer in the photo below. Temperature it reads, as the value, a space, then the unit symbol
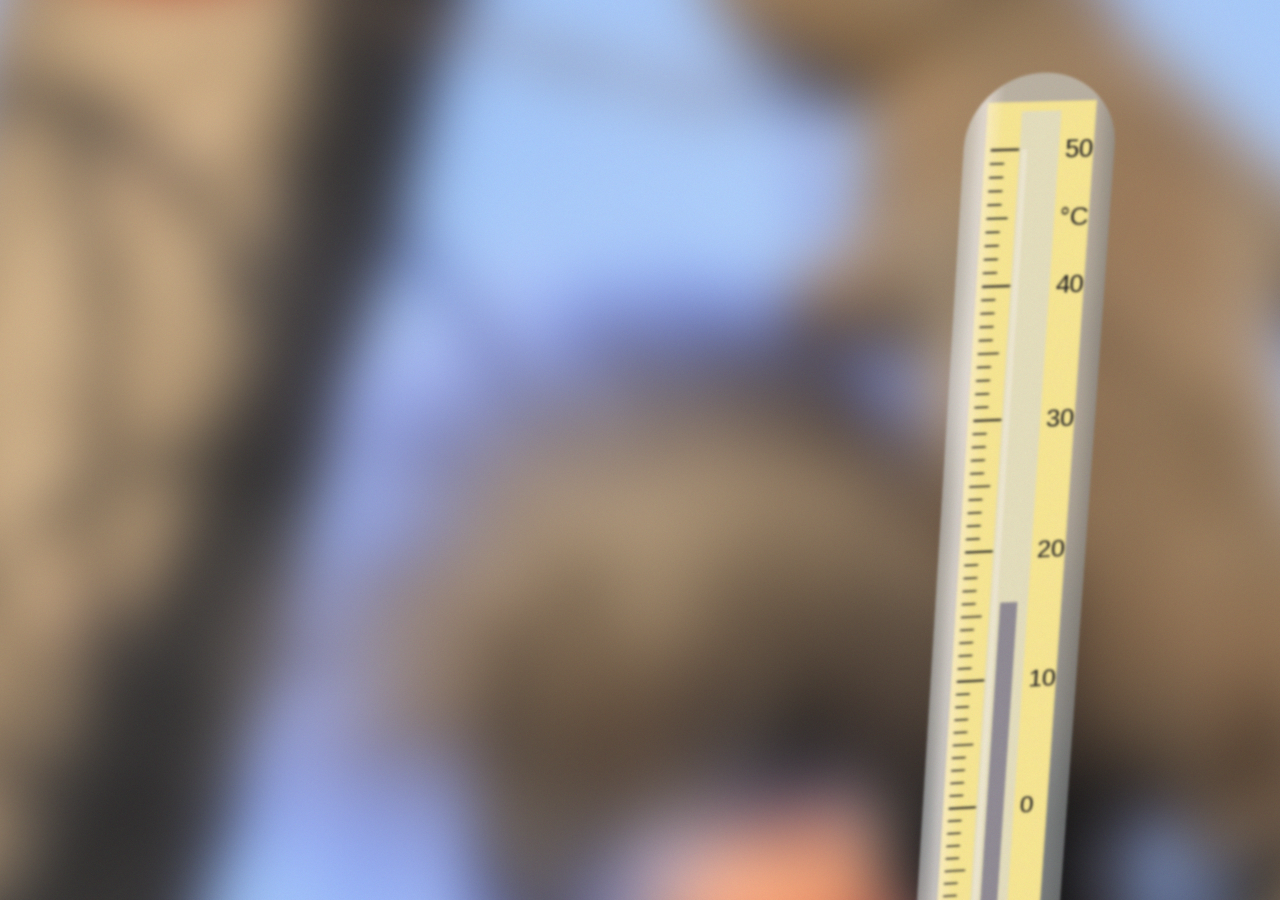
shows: 16 °C
